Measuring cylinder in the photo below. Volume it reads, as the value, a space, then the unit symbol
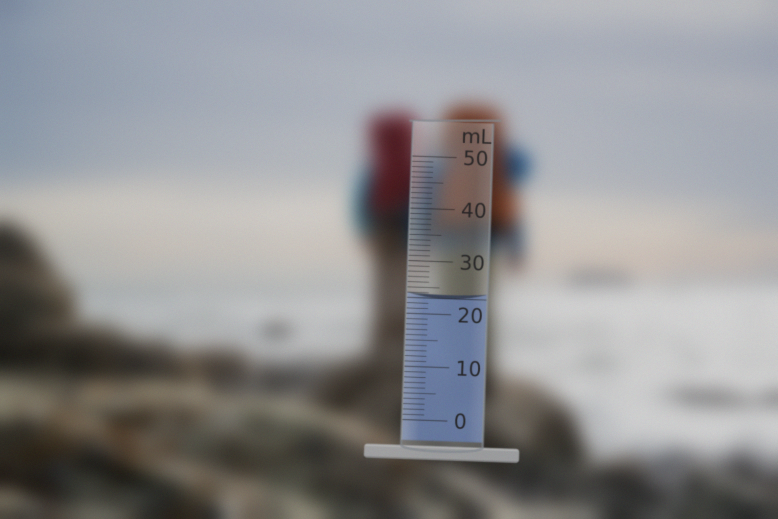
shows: 23 mL
